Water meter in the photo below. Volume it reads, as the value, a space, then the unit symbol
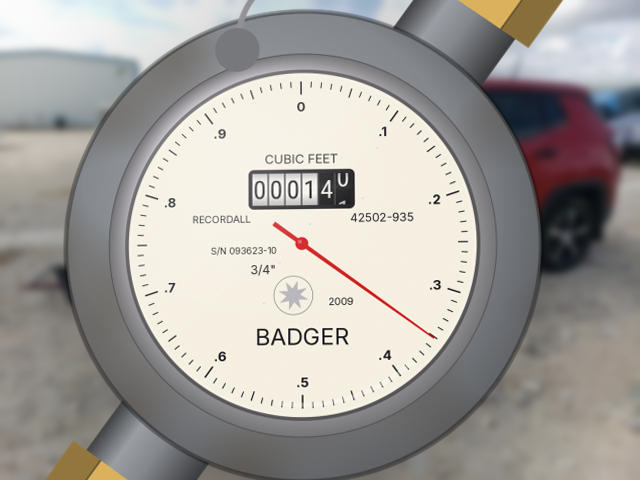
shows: 140.35 ft³
